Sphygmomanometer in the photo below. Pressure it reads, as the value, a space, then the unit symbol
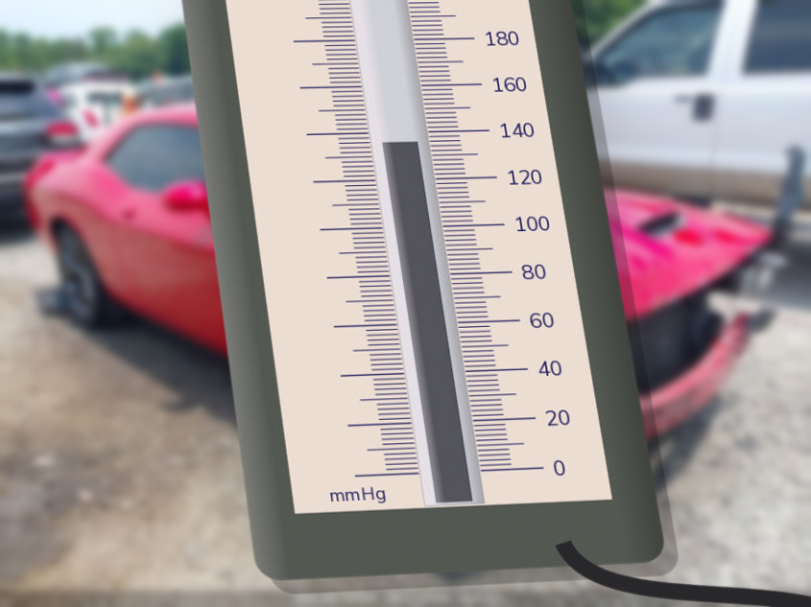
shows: 136 mmHg
